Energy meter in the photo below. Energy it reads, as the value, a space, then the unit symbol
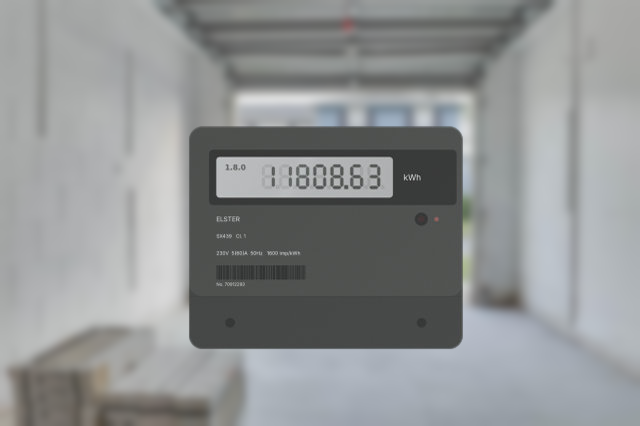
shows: 11808.63 kWh
